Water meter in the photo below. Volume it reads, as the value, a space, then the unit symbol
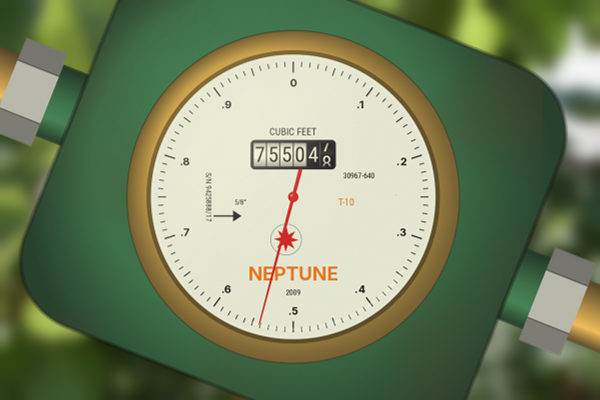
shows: 755047.54 ft³
